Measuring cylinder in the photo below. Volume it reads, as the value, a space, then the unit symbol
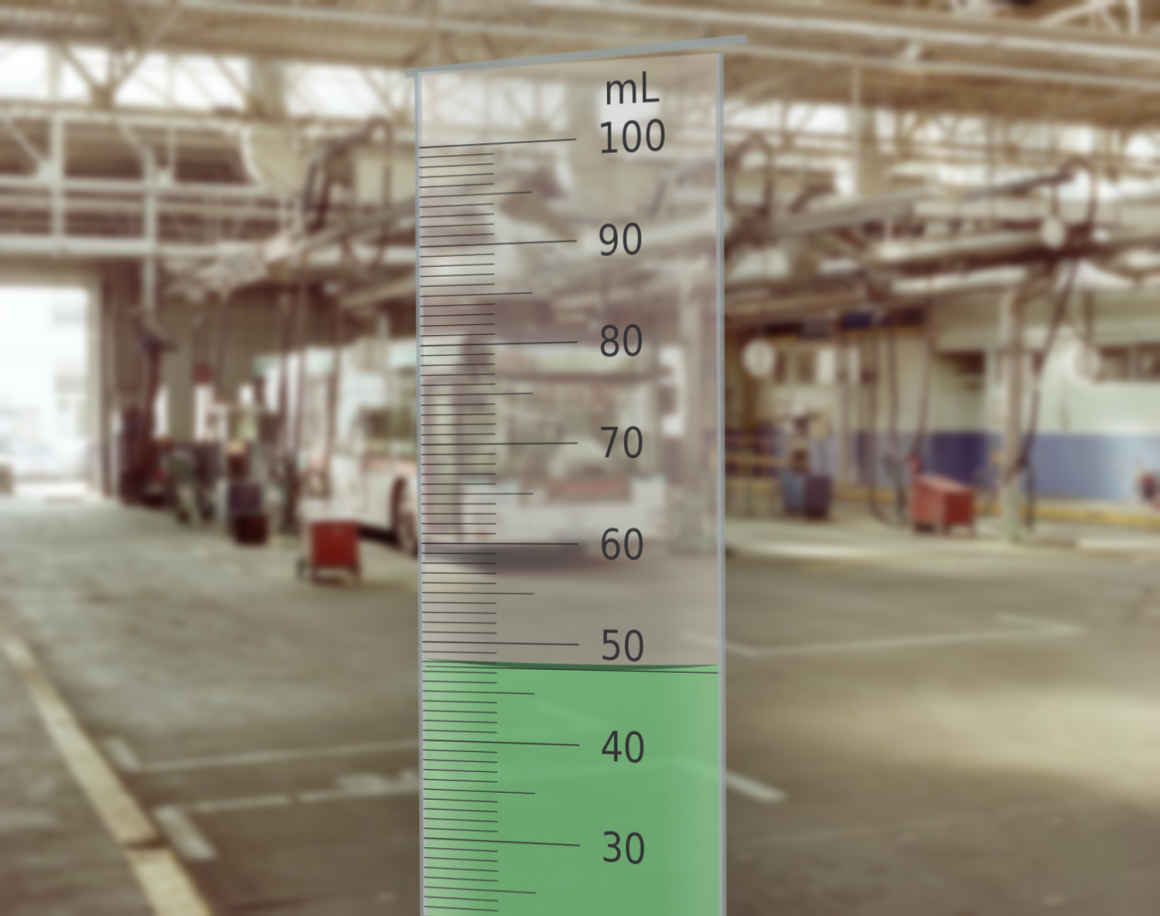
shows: 47.5 mL
